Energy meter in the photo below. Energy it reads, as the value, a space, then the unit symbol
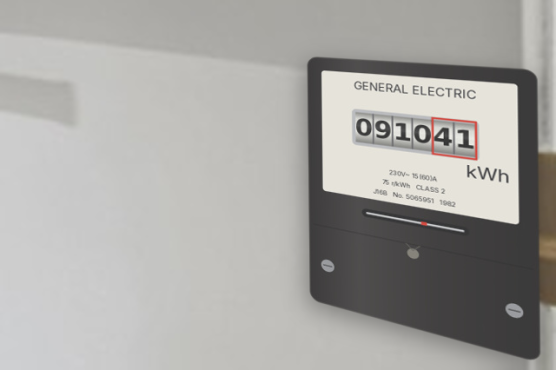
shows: 910.41 kWh
